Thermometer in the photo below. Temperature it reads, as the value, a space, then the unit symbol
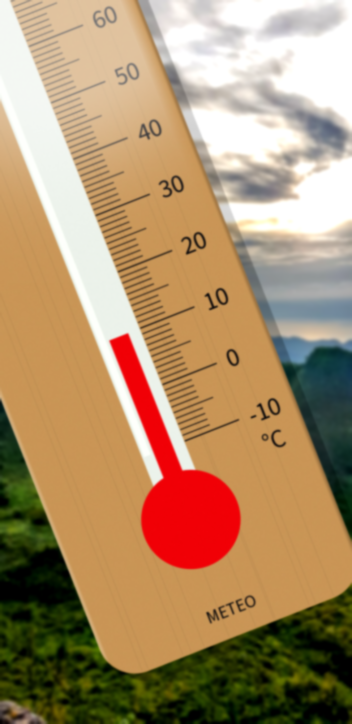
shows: 10 °C
